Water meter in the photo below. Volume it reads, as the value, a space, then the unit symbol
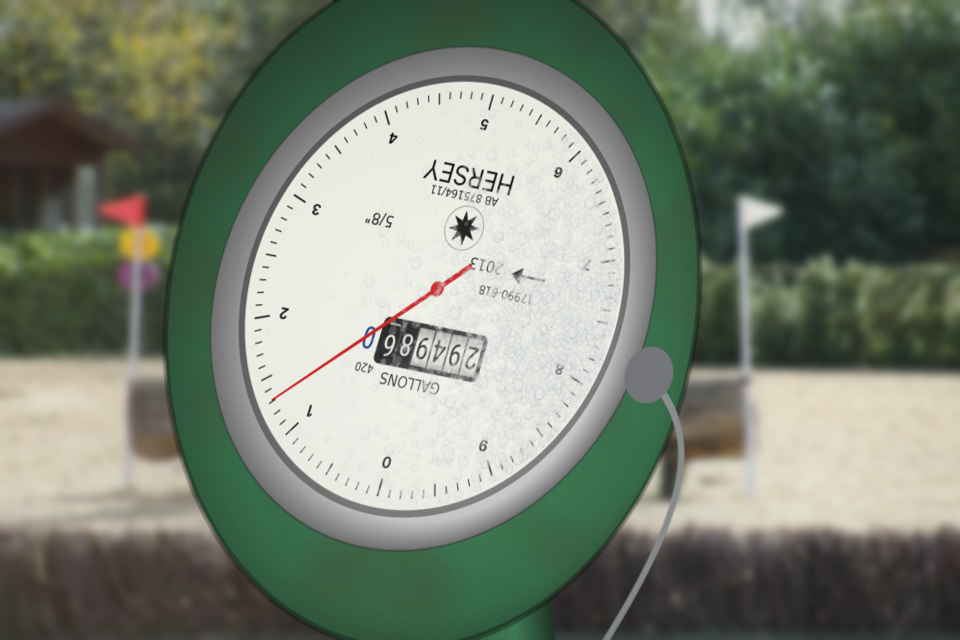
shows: 2949861.3 gal
